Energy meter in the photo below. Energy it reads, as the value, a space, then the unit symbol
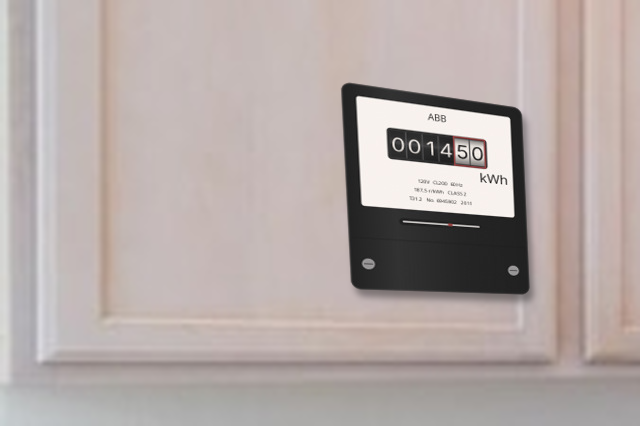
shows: 14.50 kWh
